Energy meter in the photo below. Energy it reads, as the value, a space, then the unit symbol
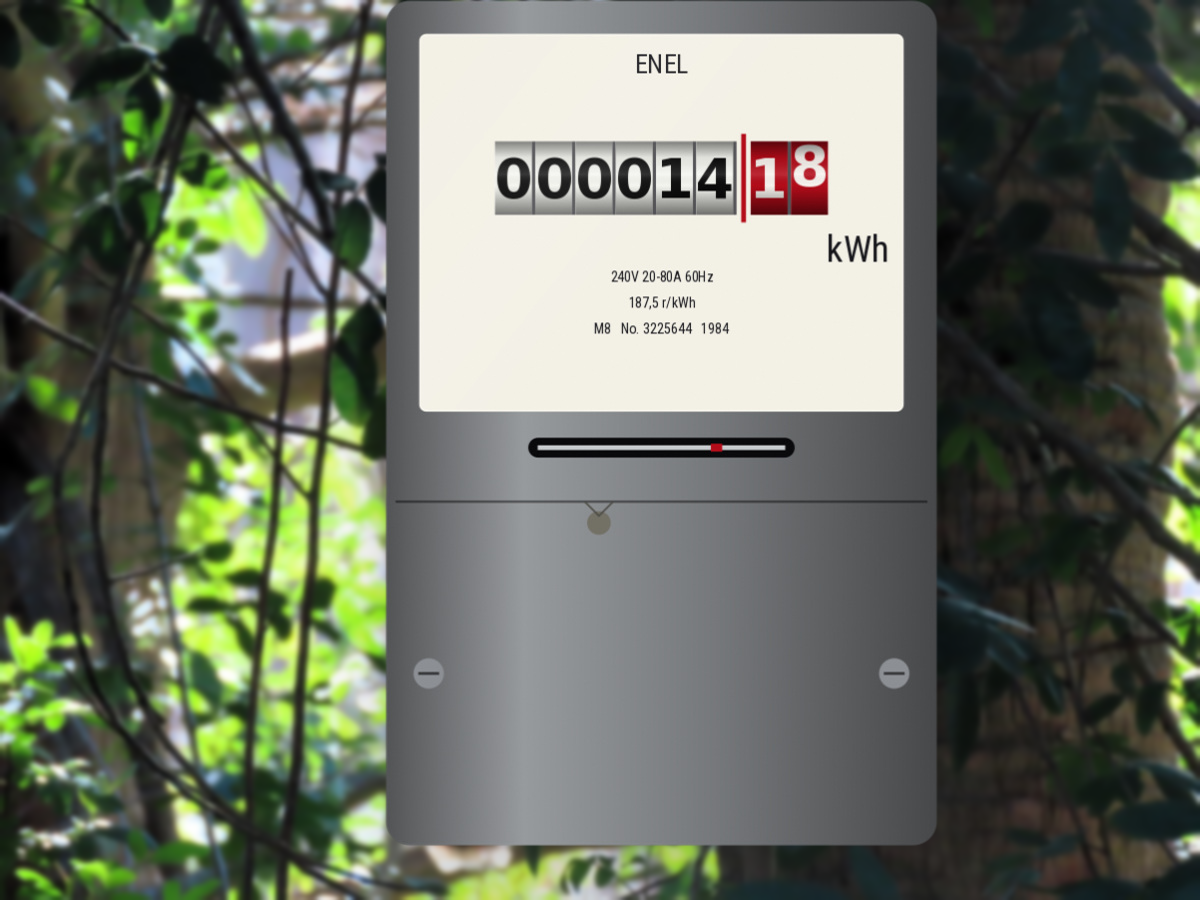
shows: 14.18 kWh
